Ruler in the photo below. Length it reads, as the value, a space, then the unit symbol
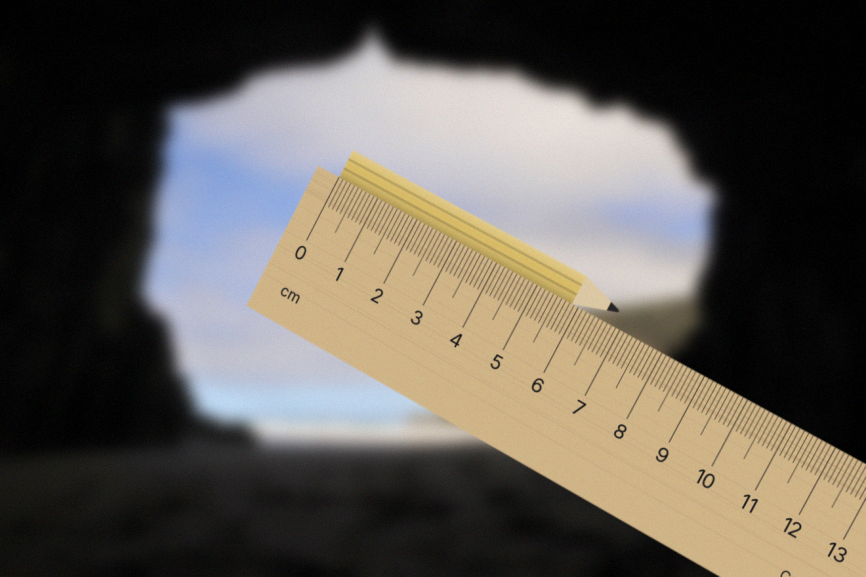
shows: 6.8 cm
